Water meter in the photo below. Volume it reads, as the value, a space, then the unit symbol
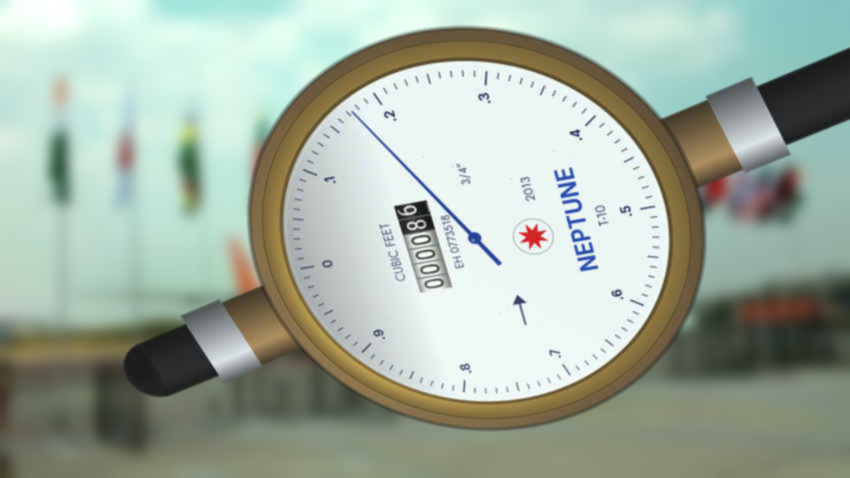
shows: 86.17 ft³
